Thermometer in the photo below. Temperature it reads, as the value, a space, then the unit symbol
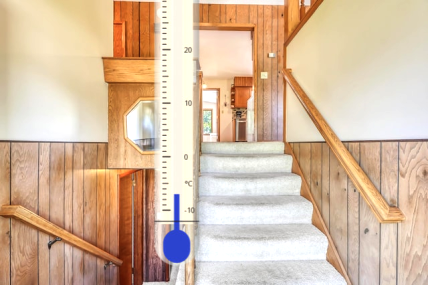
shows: -7 °C
